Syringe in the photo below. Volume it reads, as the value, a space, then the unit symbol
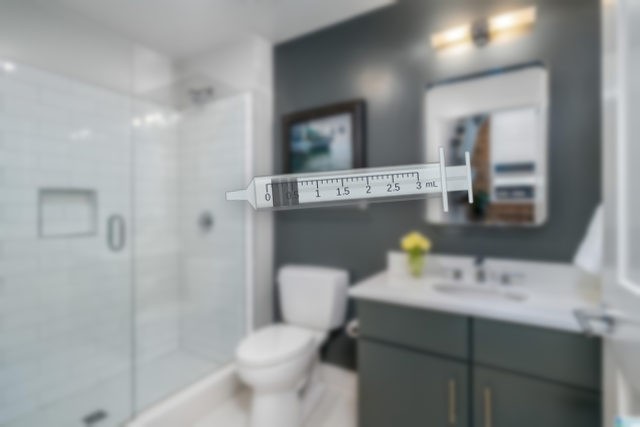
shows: 0.1 mL
